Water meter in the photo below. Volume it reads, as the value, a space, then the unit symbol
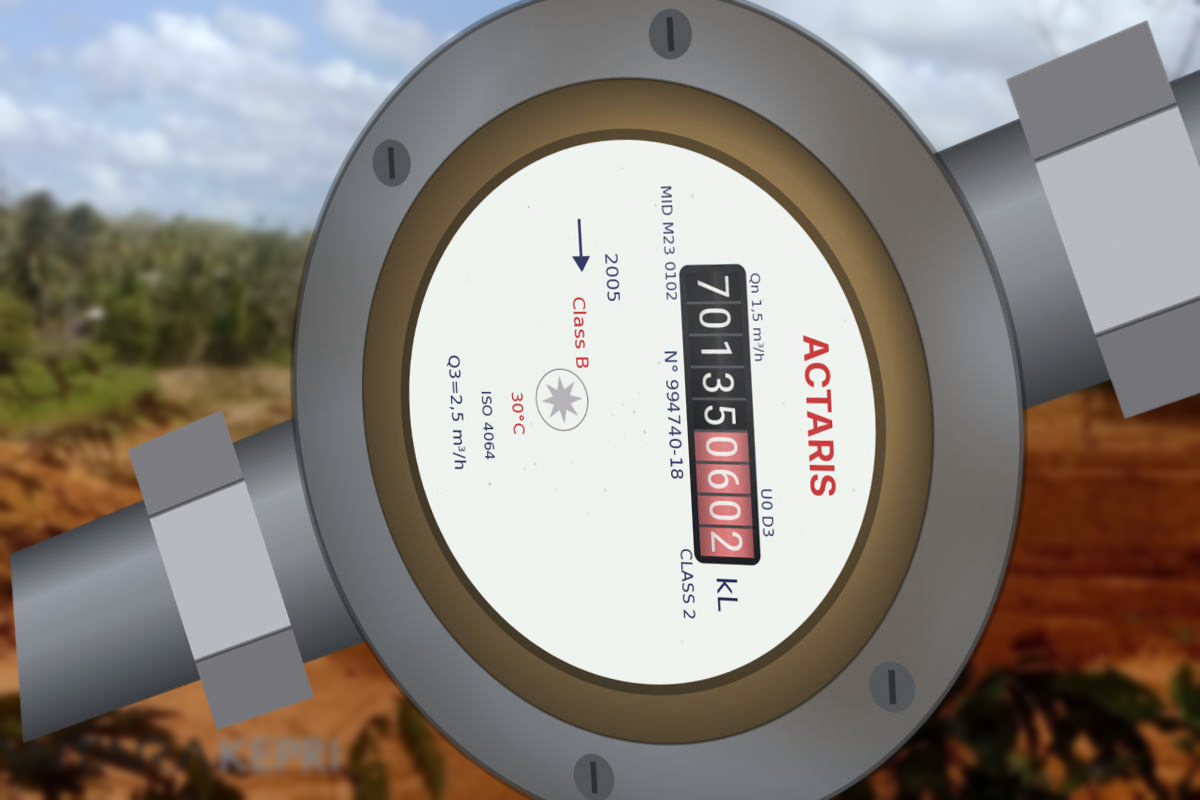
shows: 70135.0602 kL
